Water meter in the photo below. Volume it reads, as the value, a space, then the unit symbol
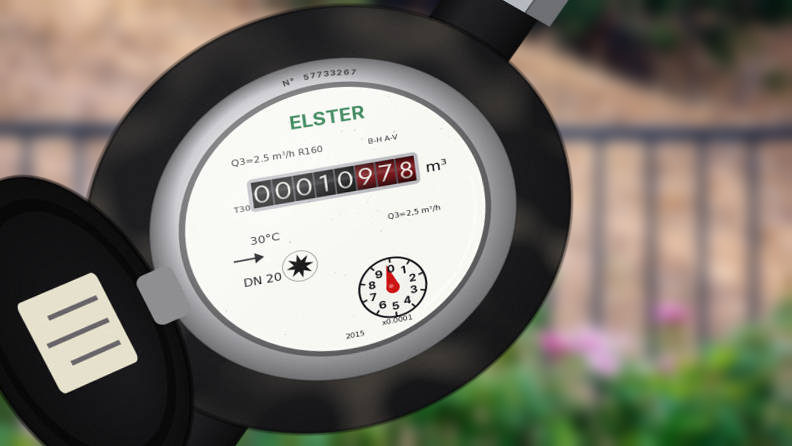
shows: 10.9779 m³
